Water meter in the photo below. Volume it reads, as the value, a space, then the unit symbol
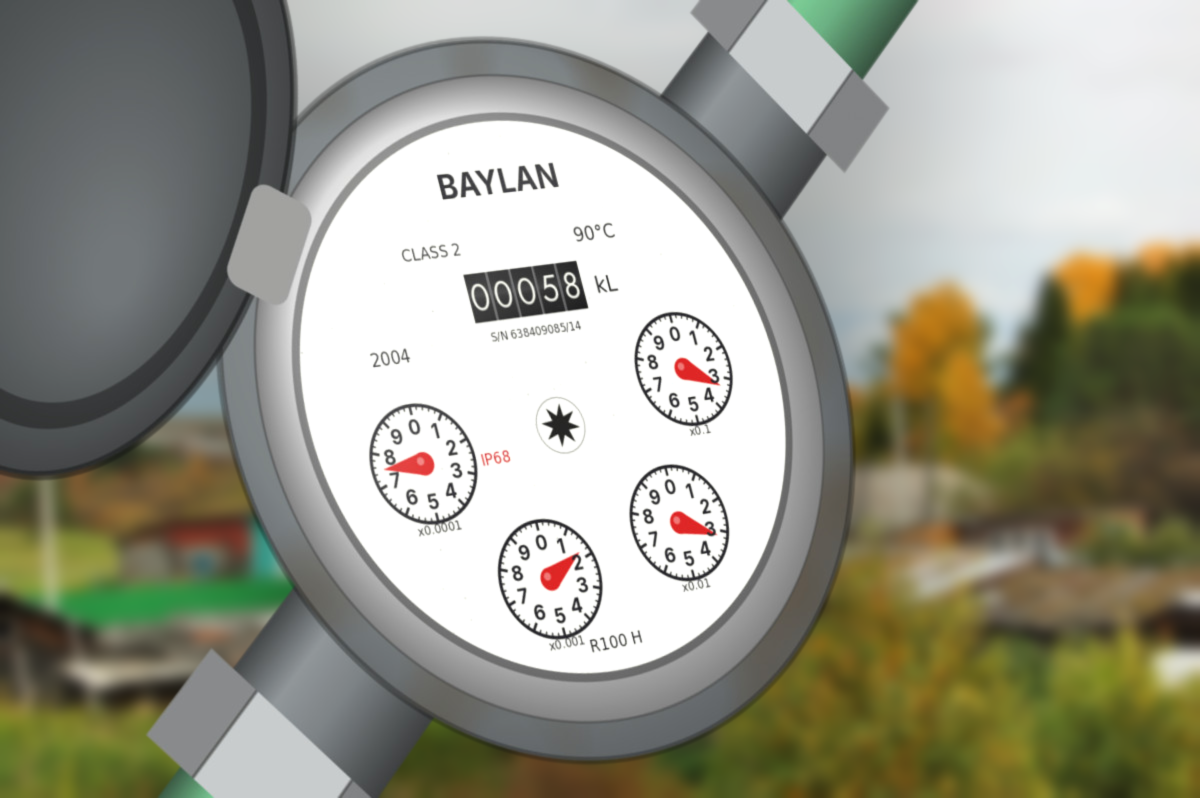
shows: 58.3317 kL
